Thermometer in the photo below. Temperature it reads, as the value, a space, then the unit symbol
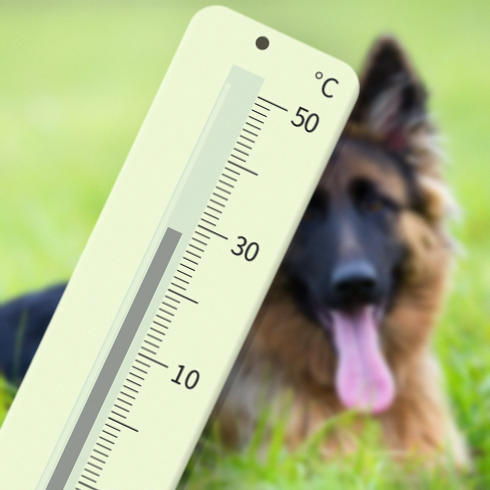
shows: 28 °C
